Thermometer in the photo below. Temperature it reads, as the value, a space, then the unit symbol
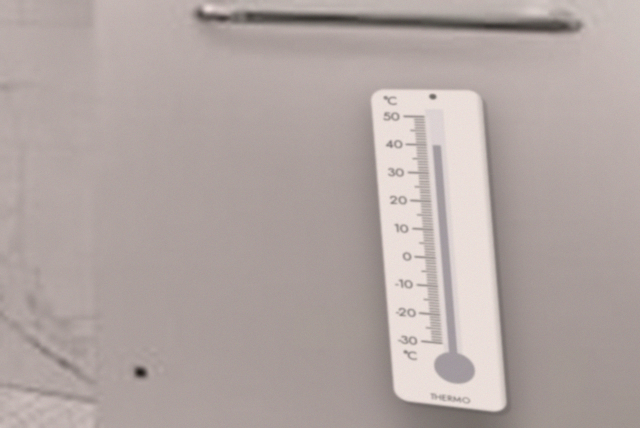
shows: 40 °C
